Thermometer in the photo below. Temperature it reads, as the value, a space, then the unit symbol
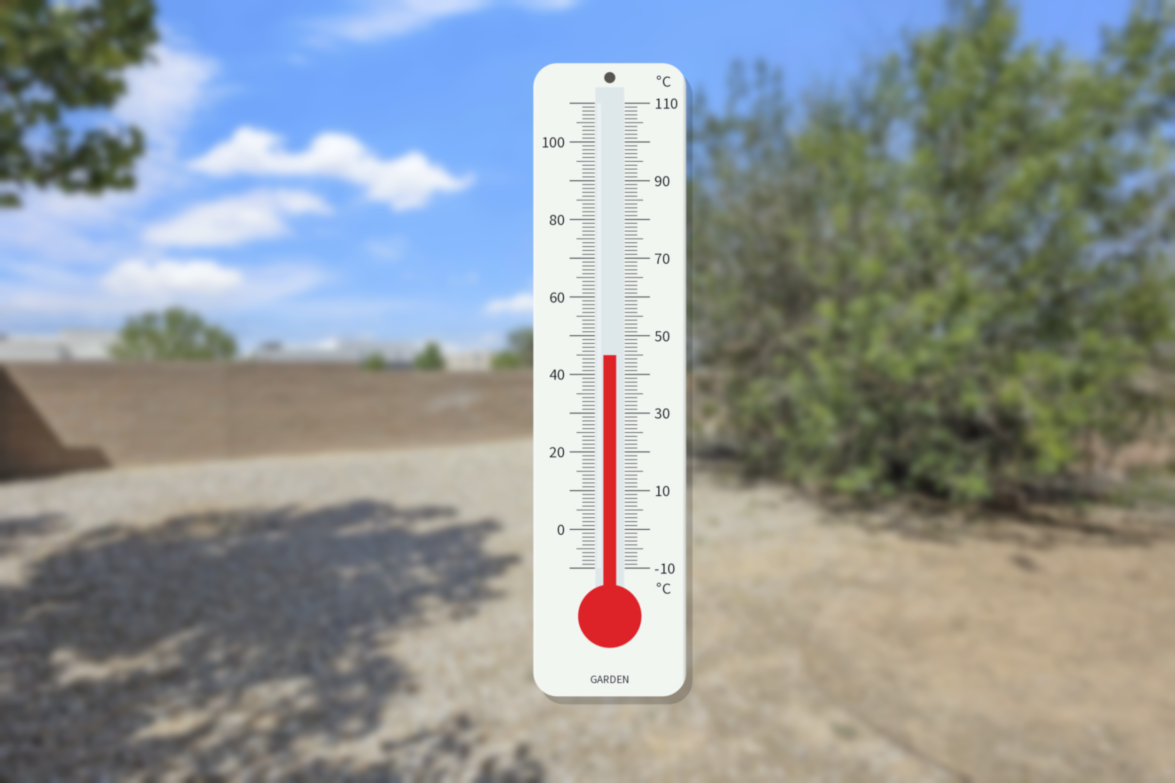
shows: 45 °C
